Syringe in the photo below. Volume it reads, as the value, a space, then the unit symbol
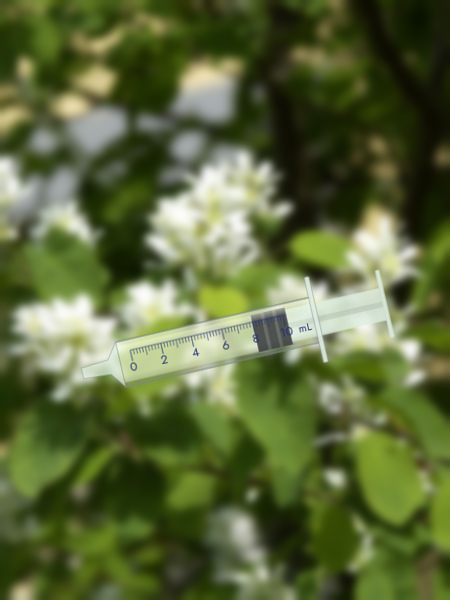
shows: 8 mL
